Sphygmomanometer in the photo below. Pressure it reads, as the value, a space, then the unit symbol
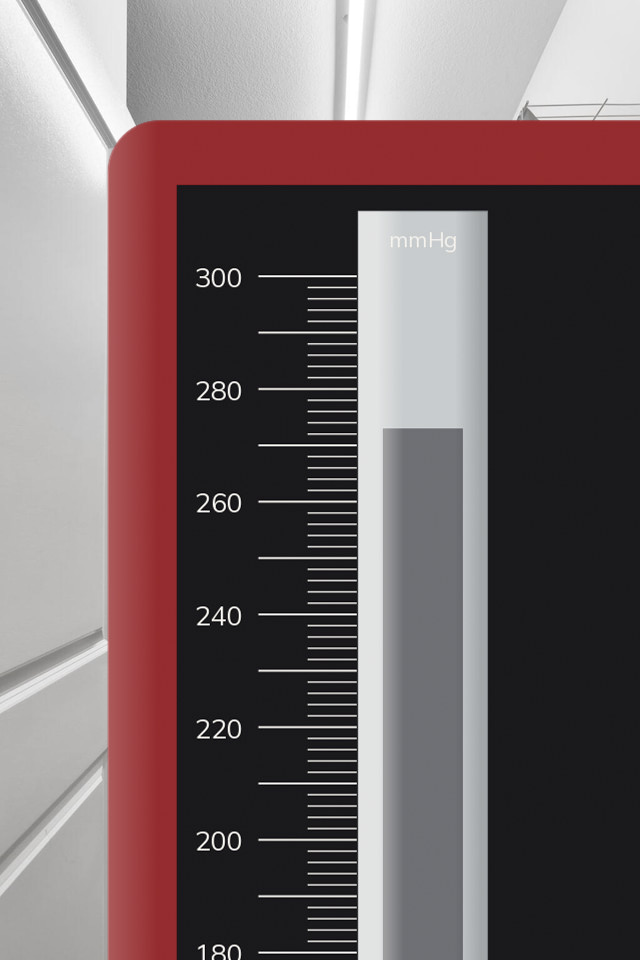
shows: 273 mmHg
